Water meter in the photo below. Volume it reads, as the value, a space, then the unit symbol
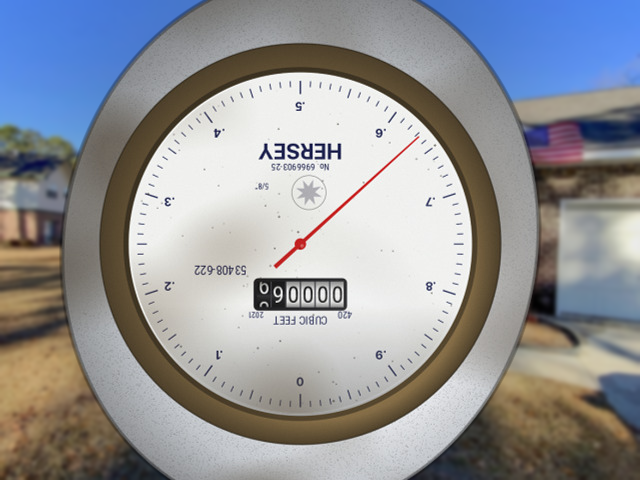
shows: 68.63 ft³
